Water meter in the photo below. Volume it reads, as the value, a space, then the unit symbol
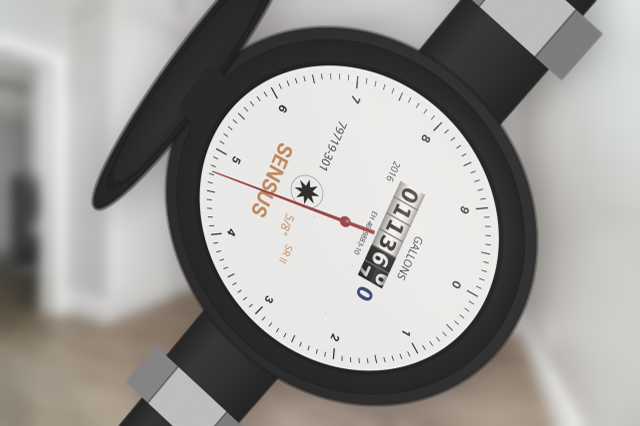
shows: 113664.7 gal
